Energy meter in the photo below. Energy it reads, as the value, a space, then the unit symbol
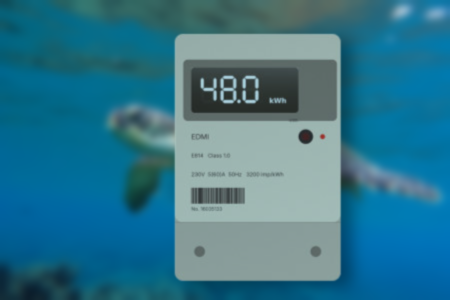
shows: 48.0 kWh
